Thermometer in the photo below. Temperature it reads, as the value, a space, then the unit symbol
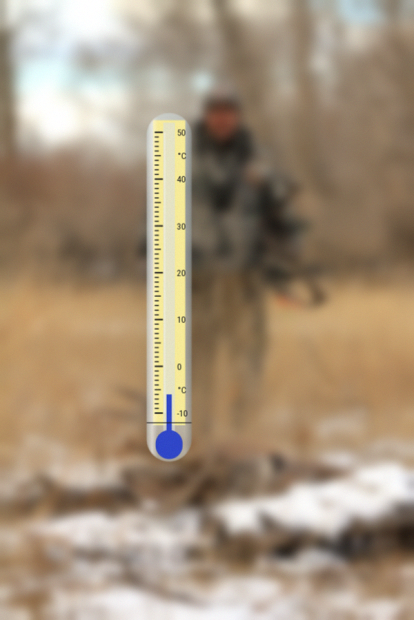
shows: -6 °C
